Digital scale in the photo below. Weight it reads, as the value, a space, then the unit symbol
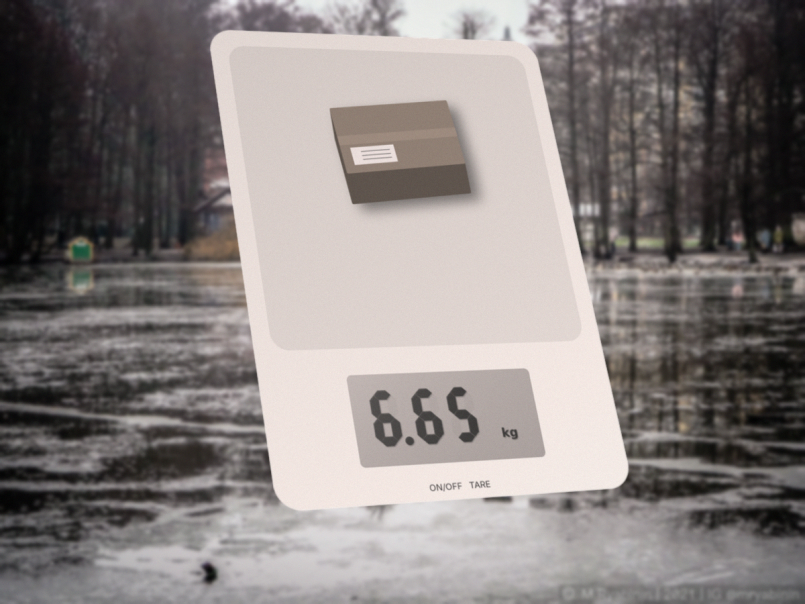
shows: 6.65 kg
